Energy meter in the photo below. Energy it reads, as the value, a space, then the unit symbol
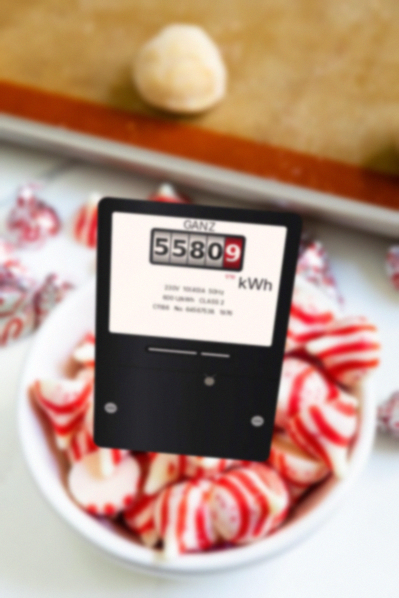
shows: 5580.9 kWh
